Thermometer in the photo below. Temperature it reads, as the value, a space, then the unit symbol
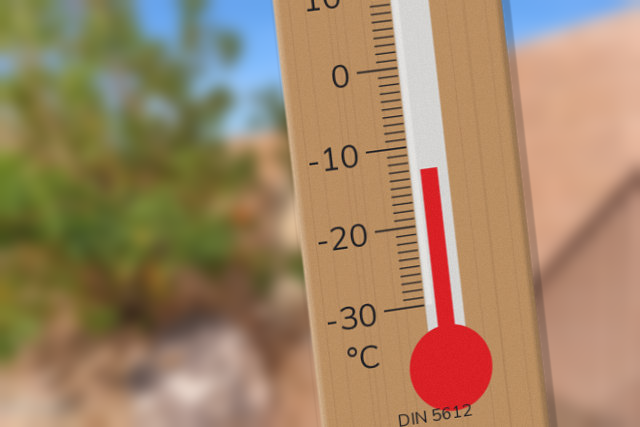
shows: -13 °C
